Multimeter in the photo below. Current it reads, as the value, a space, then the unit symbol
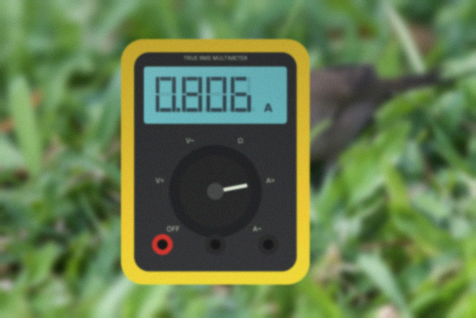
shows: 0.806 A
